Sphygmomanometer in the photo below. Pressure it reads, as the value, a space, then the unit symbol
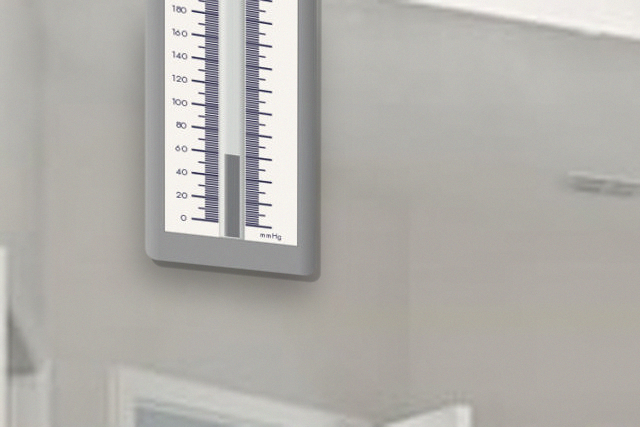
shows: 60 mmHg
